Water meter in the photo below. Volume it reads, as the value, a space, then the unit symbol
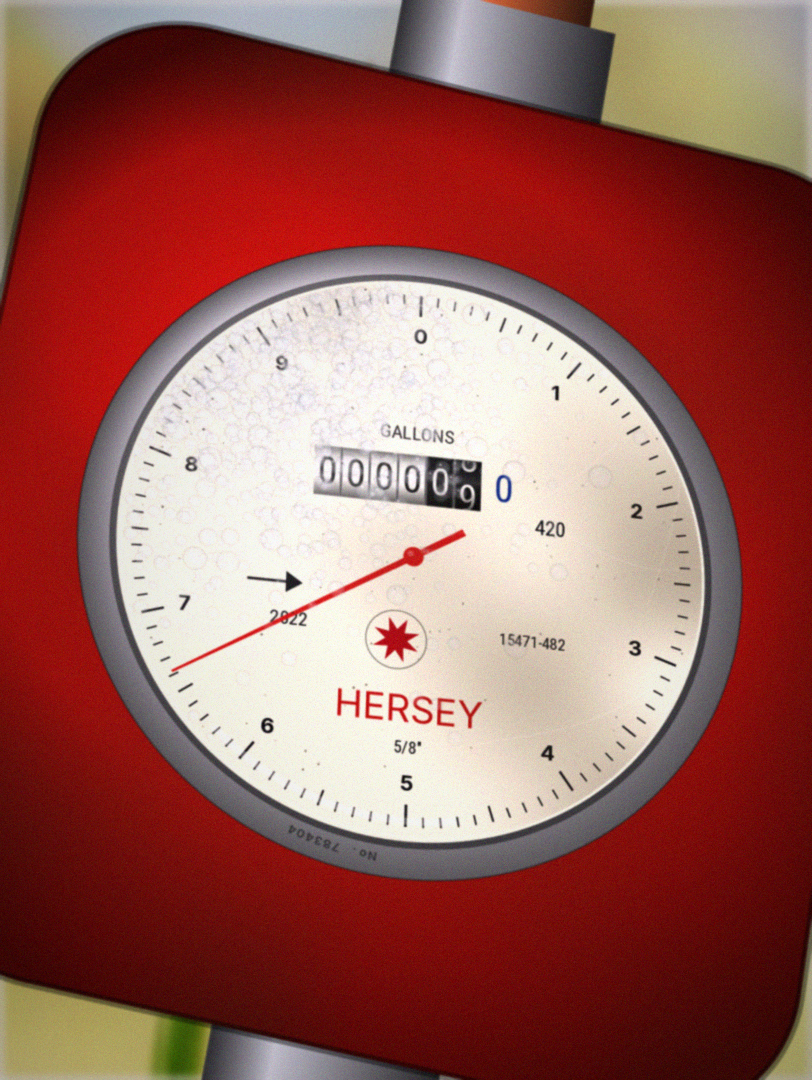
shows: 86.6 gal
